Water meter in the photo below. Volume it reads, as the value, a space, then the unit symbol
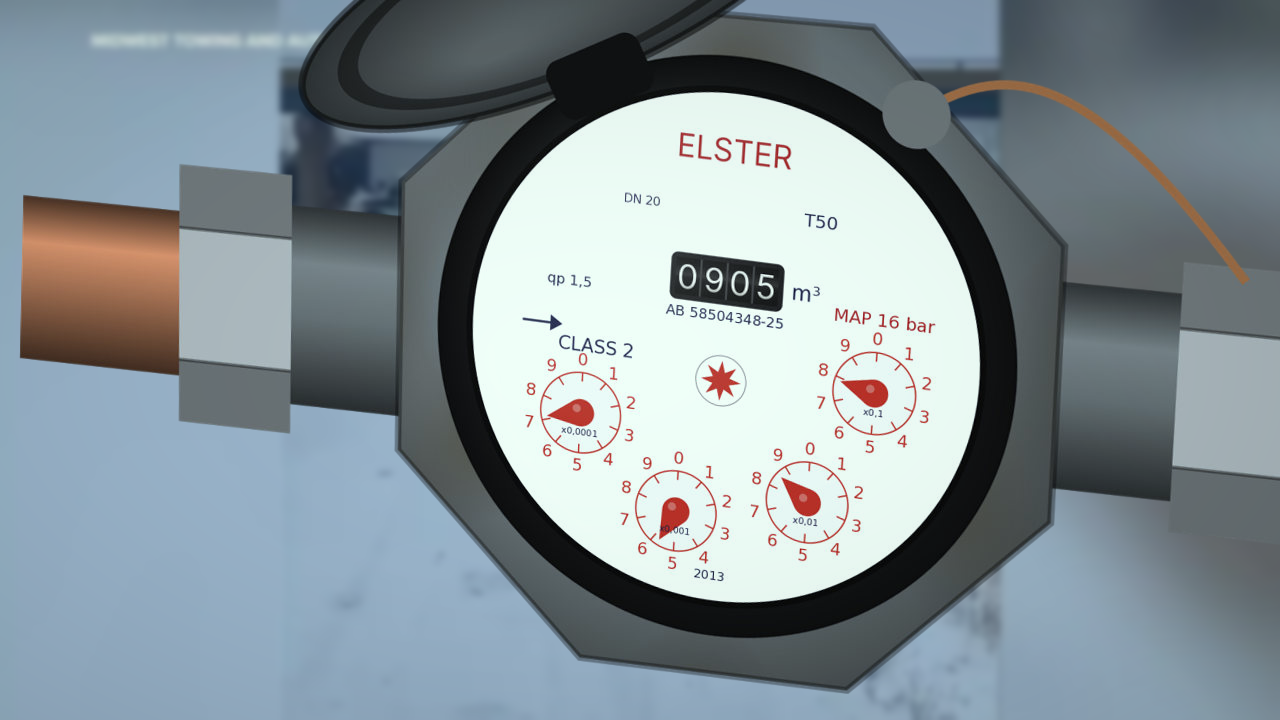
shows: 905.7857 m³
